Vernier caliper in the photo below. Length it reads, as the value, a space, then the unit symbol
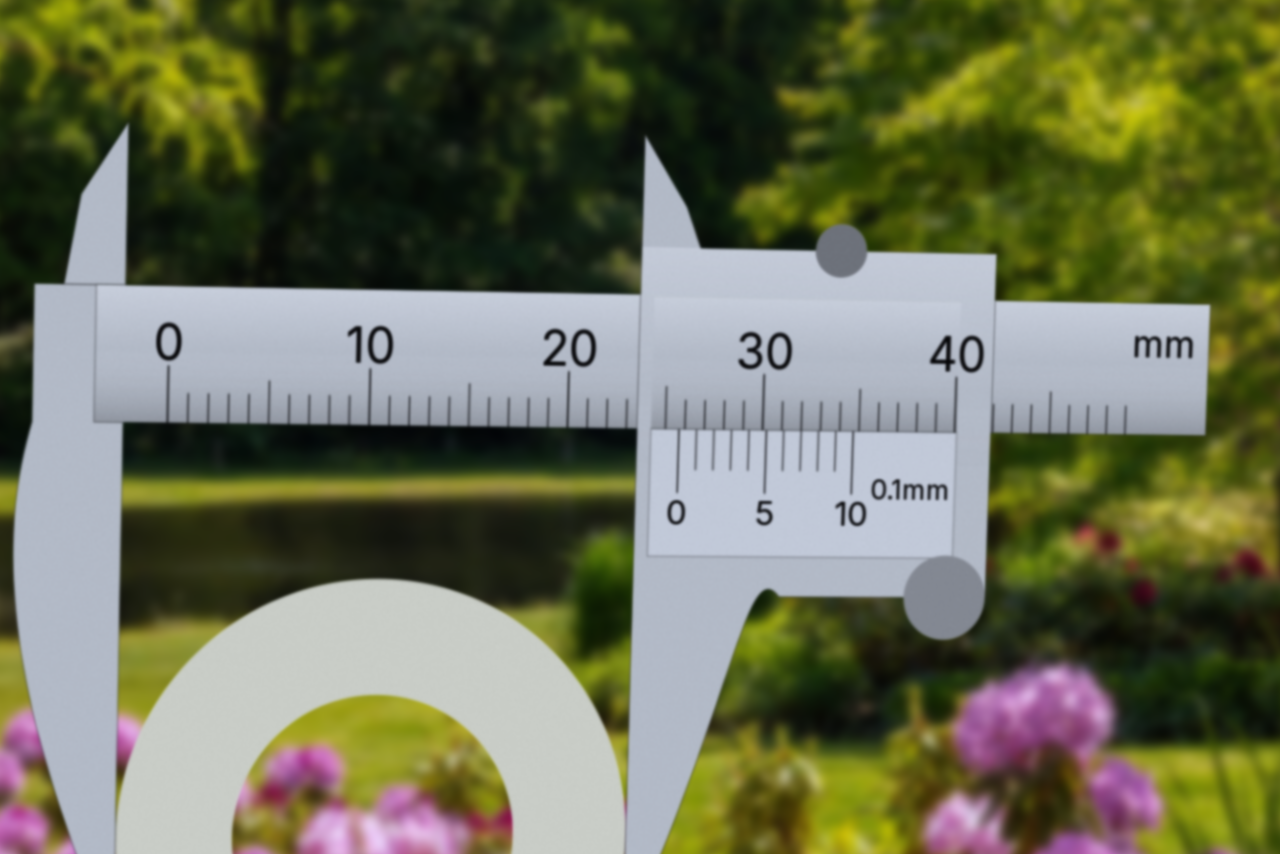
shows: 25.7 mm
